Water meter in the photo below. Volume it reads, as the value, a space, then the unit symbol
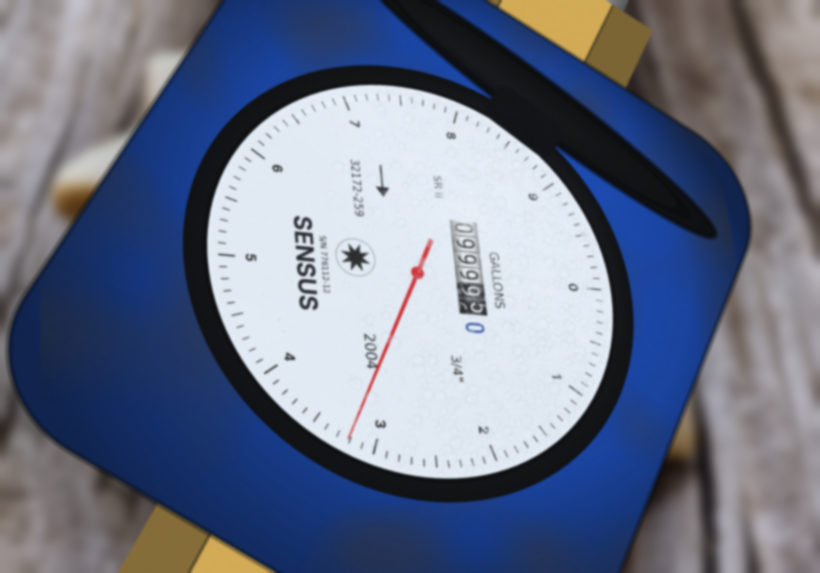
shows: 999953.2 gal
